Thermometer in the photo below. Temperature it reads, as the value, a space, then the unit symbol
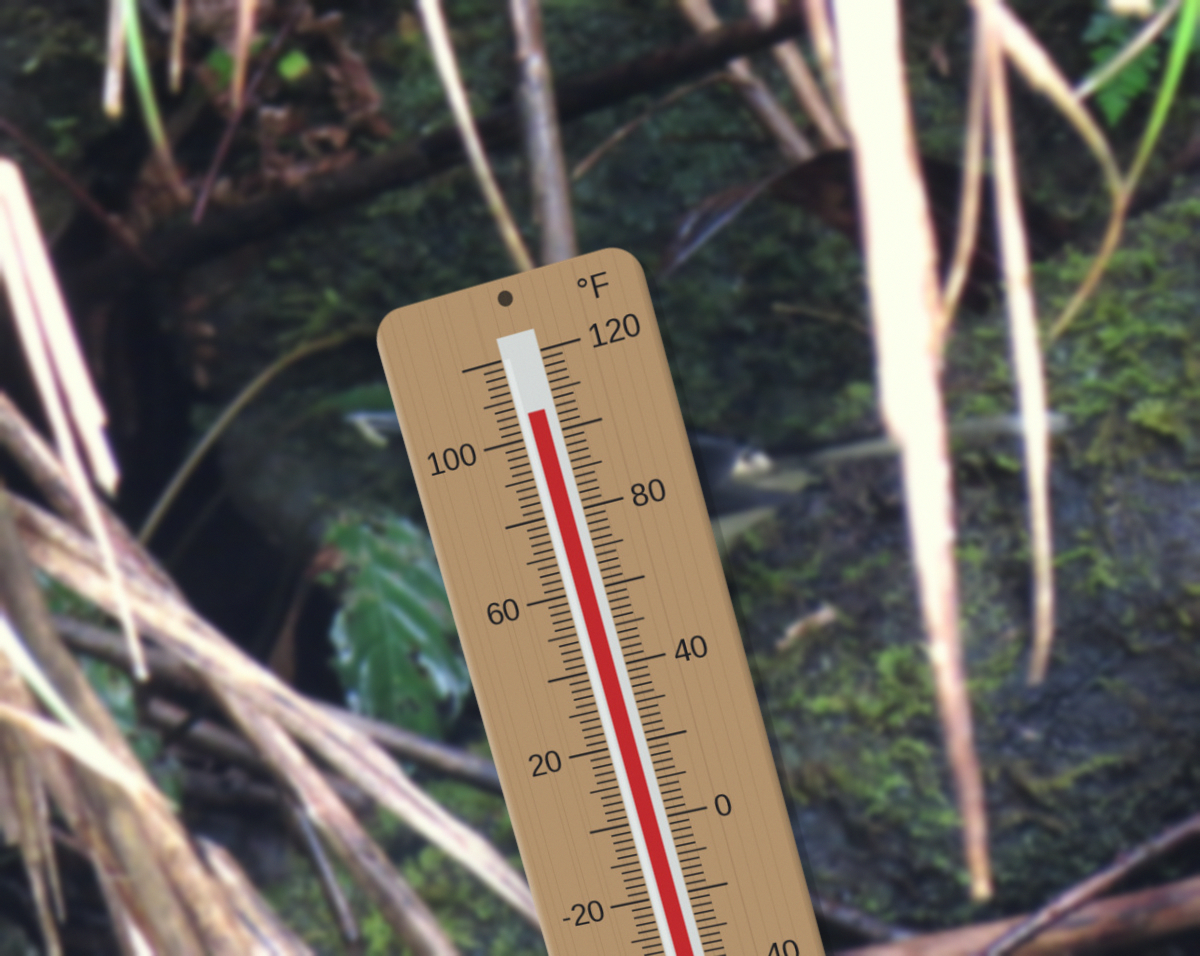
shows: 106 °F
